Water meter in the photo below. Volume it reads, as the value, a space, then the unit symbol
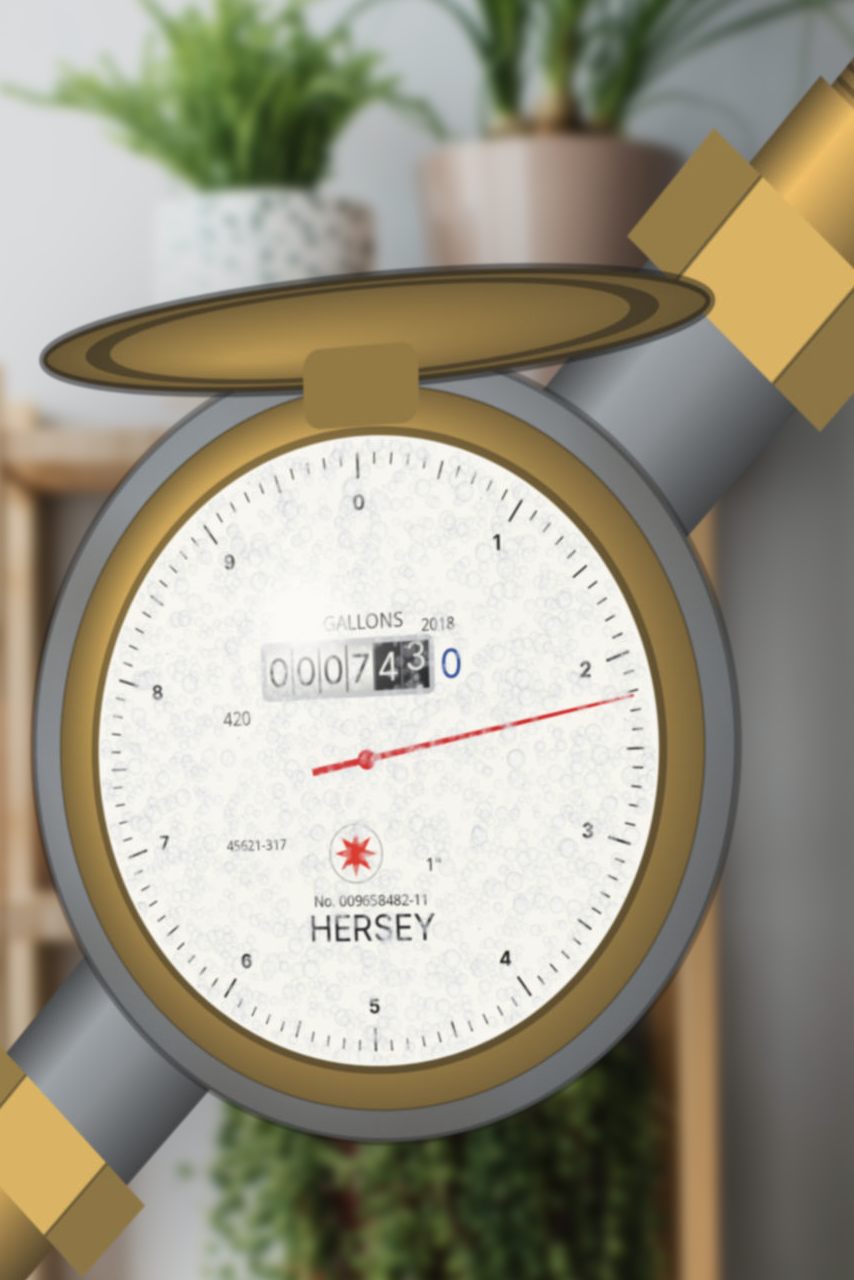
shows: 7432.2 gal
